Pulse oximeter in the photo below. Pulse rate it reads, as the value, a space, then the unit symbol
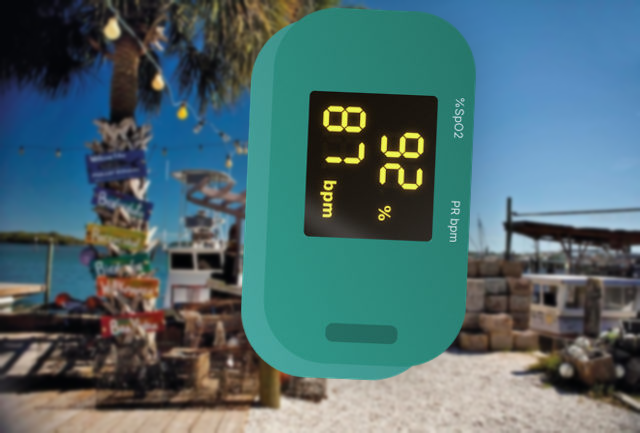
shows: 87 bpm
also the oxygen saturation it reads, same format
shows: 92 %
